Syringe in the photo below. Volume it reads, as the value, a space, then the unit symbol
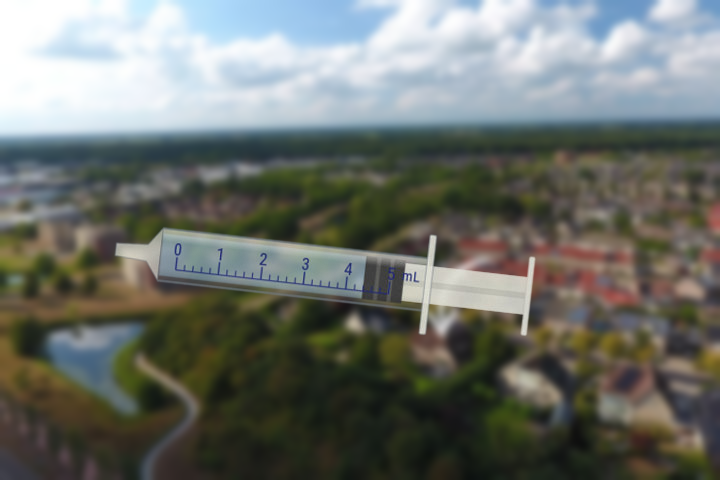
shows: 4.4 mL
